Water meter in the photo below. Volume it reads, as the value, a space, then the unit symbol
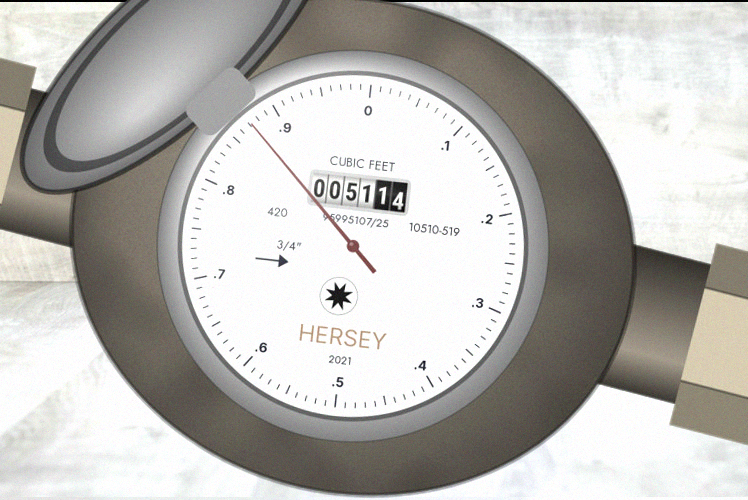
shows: 5113.87 ft³
